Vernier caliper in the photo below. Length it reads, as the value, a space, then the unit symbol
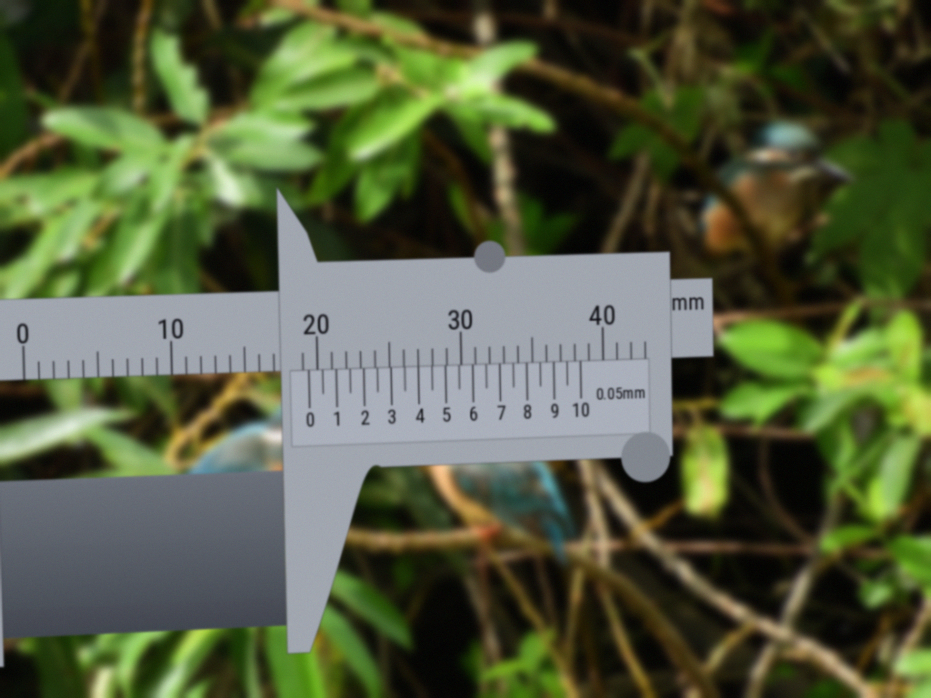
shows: 19.4 mm
